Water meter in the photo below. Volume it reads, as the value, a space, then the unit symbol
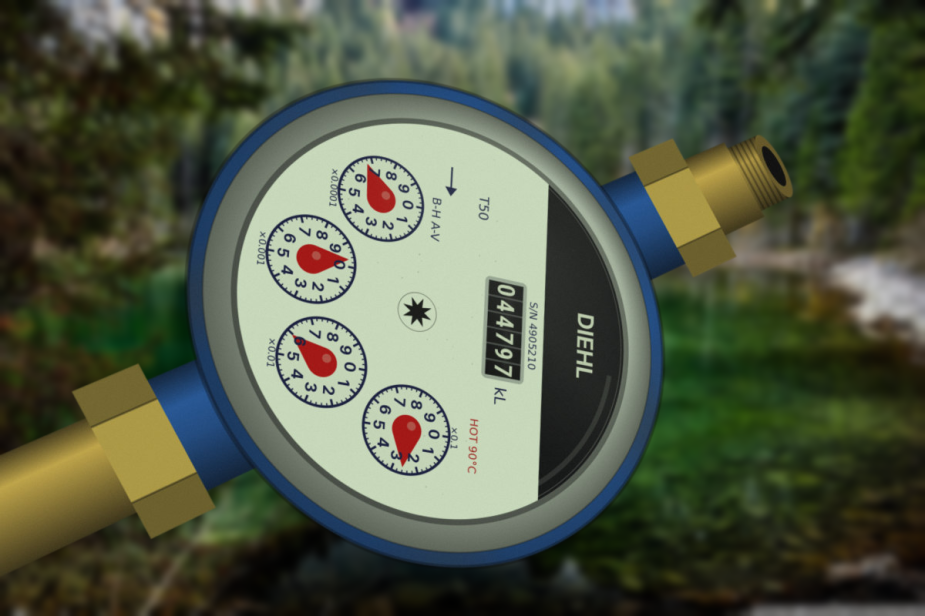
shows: 44797.2596 kL
